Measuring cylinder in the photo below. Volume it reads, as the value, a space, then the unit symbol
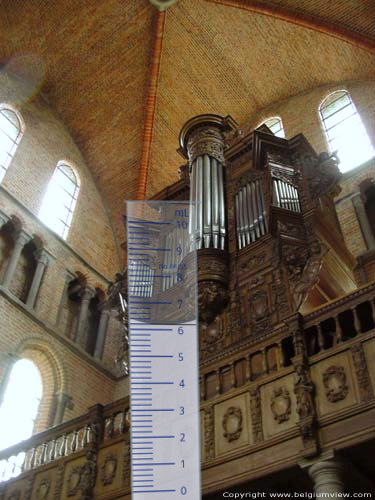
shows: 6.2 mL
